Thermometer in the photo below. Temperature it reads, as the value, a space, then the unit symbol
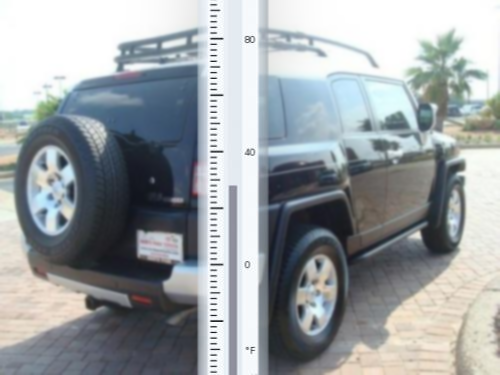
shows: 28 °F
